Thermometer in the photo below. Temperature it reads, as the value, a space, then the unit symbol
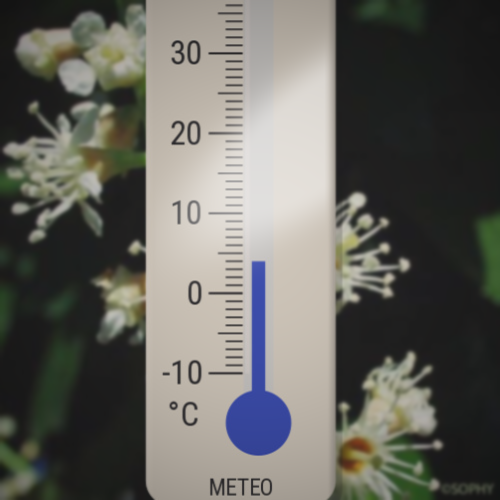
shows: 4 °C
